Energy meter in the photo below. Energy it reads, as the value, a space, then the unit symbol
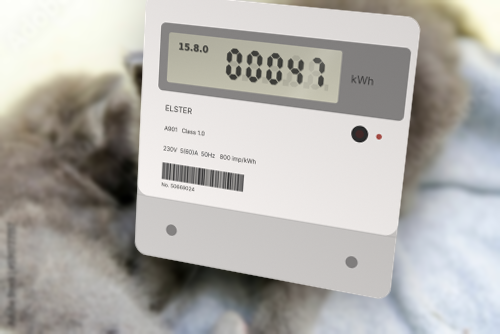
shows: 47 kWh
